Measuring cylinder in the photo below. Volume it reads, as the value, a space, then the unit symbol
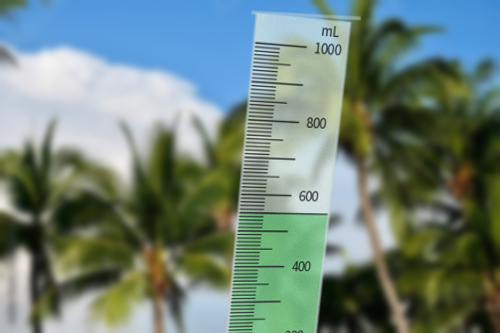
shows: 550 mL
